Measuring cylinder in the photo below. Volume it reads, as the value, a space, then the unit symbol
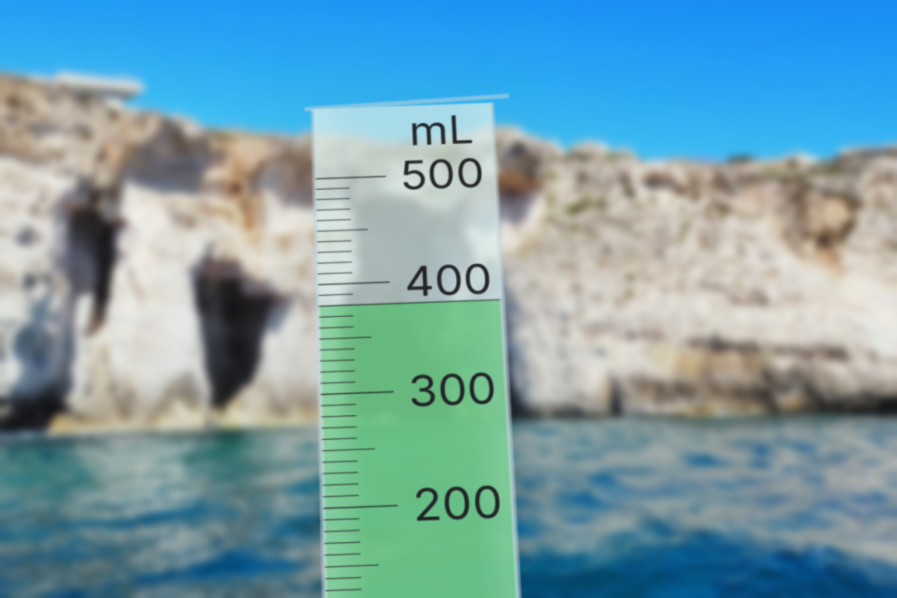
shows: 380 mL
